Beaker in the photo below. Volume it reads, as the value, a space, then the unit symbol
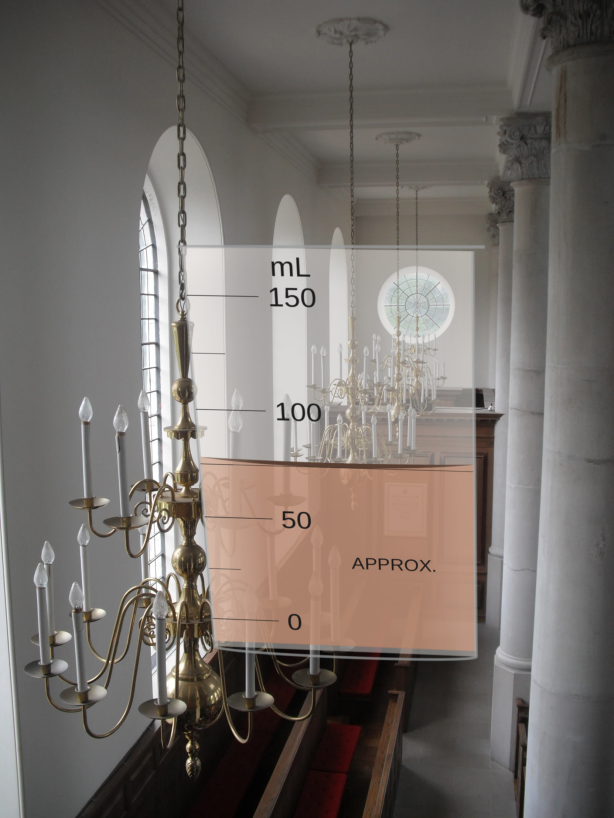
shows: 75 mL
